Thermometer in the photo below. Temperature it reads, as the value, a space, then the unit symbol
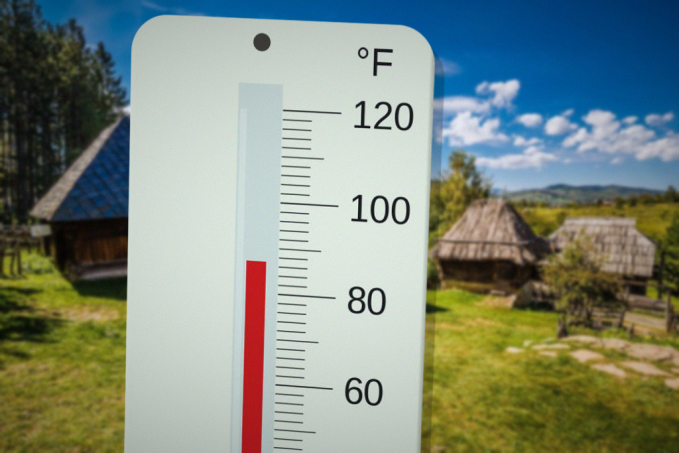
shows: 87 °F
